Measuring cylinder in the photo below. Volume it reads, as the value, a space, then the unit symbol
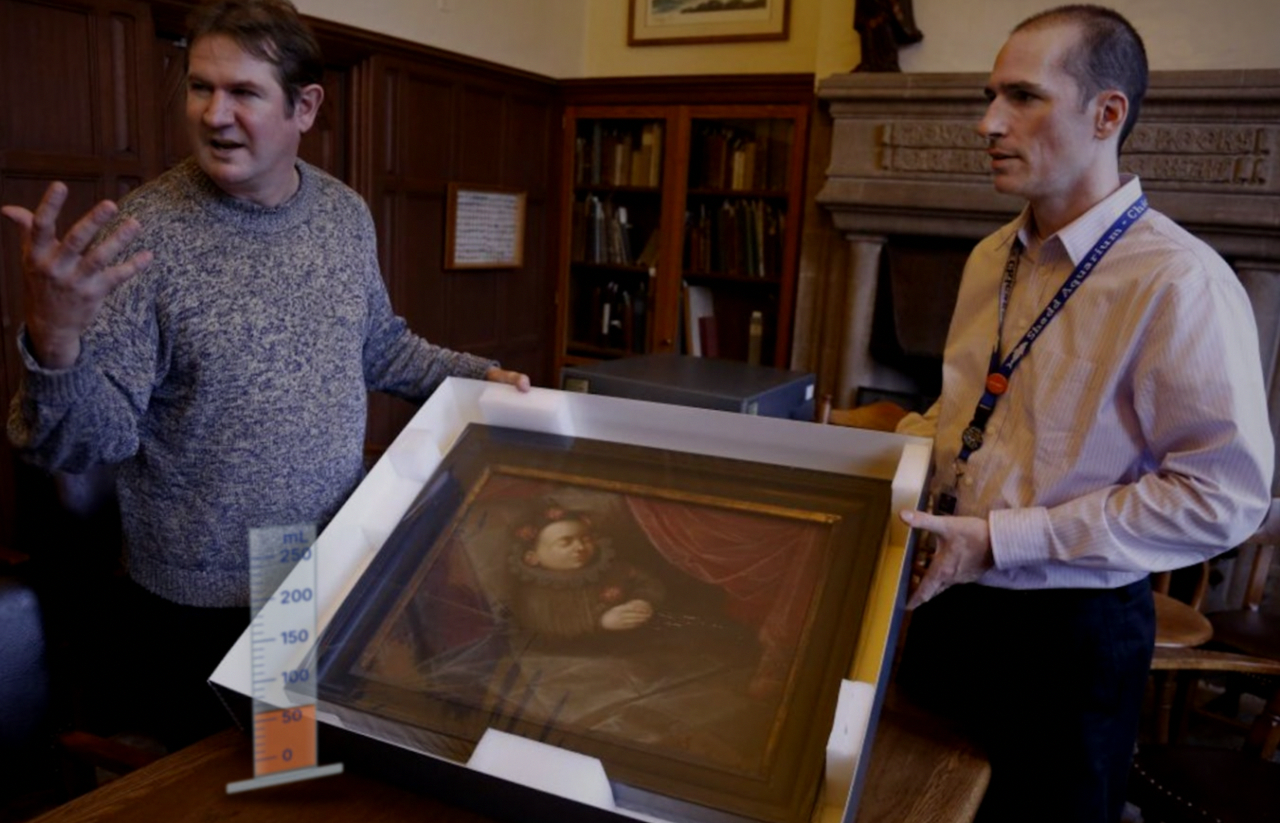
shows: 60 mL
